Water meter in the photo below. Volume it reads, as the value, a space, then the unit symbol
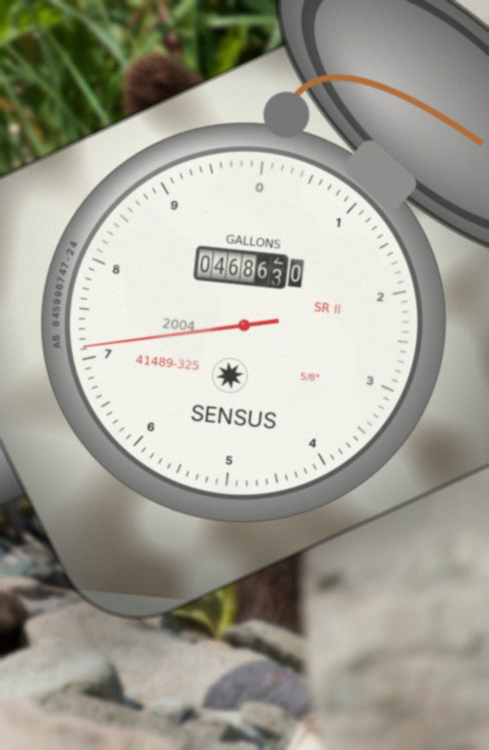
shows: 468627.1 gal
